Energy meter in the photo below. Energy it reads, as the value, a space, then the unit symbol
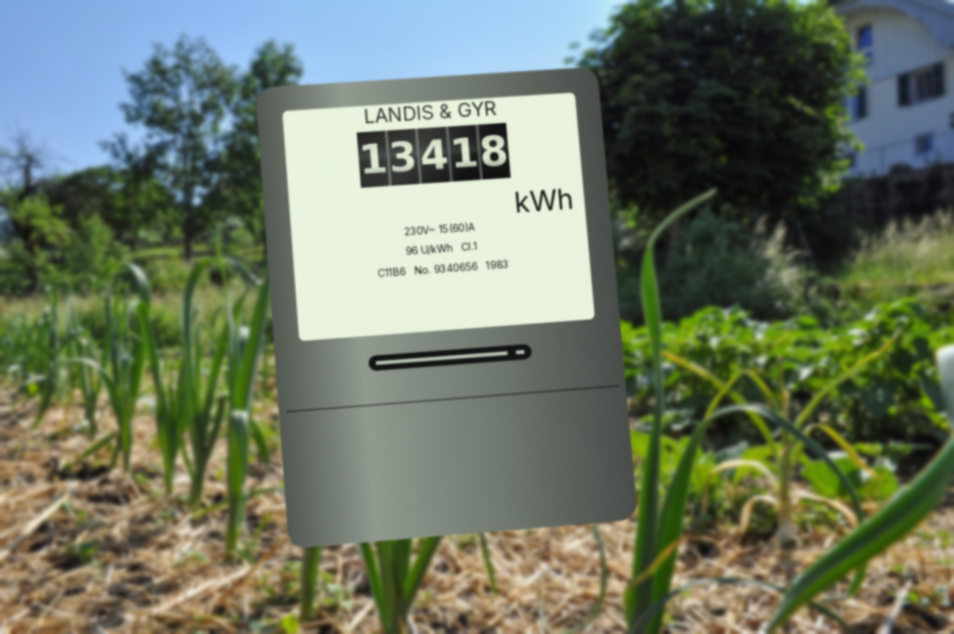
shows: 13418 kWh
